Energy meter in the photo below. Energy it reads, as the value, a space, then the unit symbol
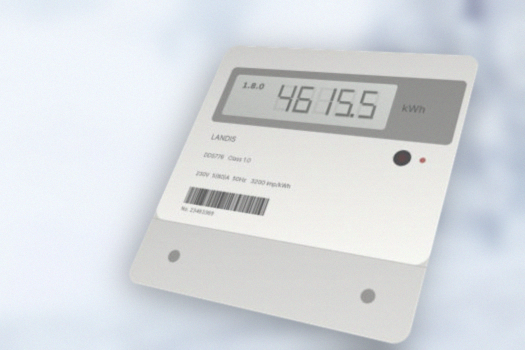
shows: 4615.5 kWh
